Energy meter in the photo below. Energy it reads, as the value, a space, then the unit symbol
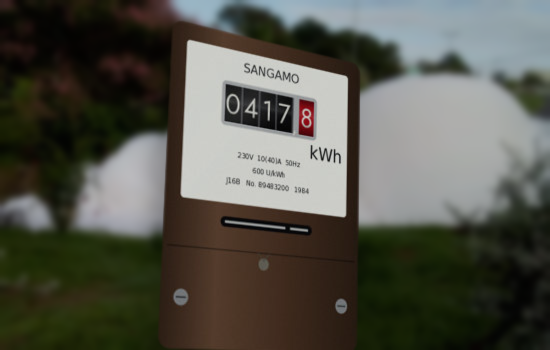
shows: 417.8 kWh
